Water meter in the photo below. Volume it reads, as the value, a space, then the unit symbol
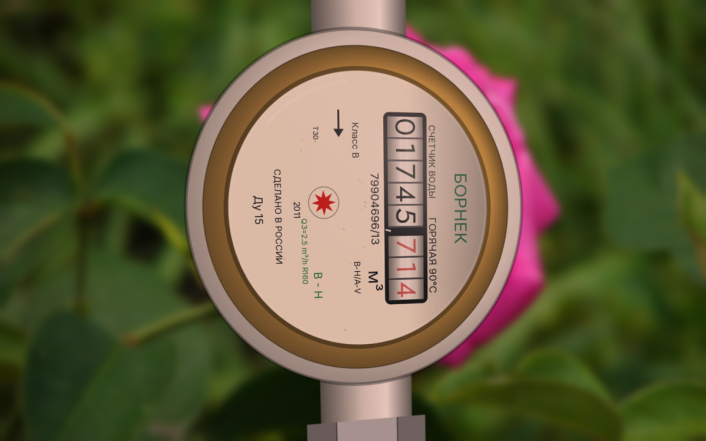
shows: 1745.714 m³
